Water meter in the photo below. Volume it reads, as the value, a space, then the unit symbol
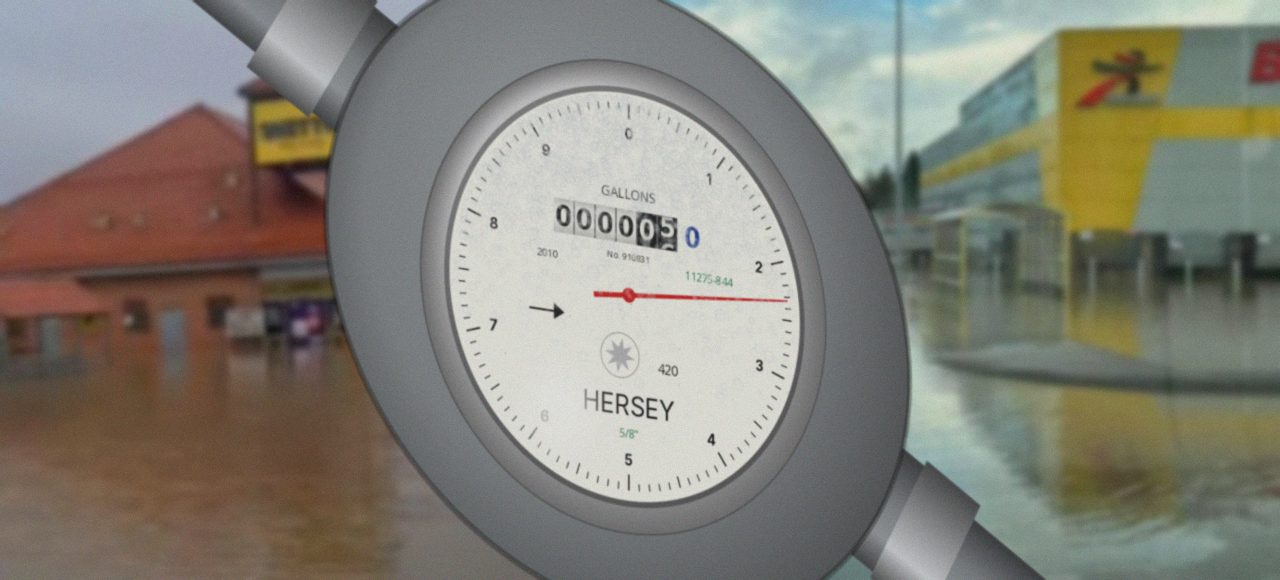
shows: 52.3 gal
